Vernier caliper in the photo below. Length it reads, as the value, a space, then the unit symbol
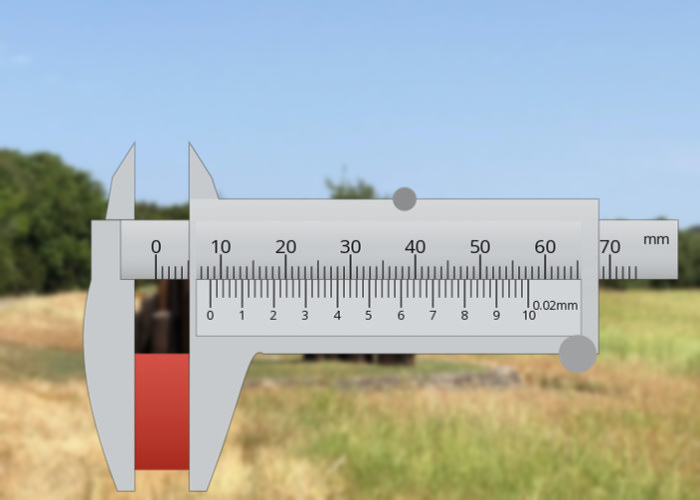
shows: 8.4 mm
